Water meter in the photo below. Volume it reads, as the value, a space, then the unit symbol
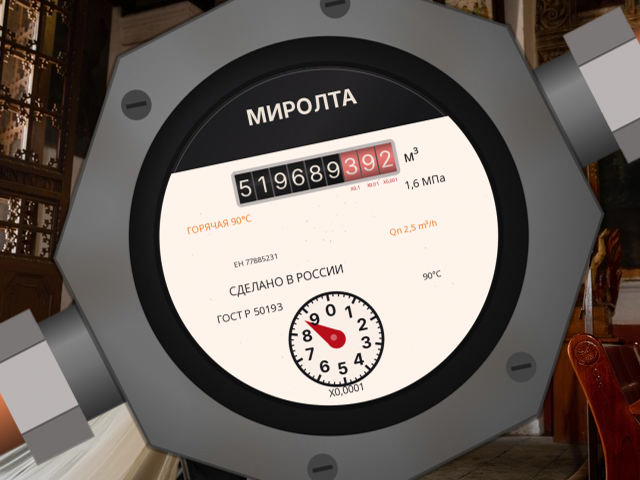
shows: 519689.3928 m³
